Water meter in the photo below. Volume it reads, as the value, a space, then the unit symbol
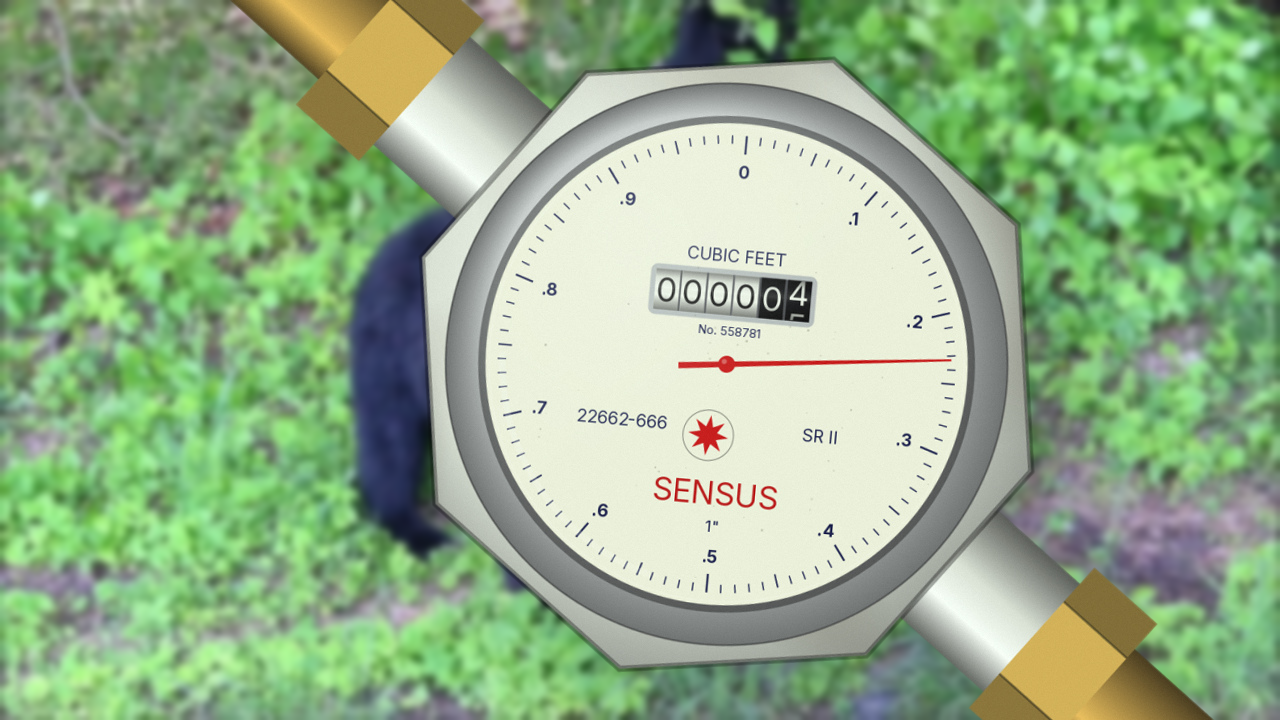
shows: 4.23 ft³
